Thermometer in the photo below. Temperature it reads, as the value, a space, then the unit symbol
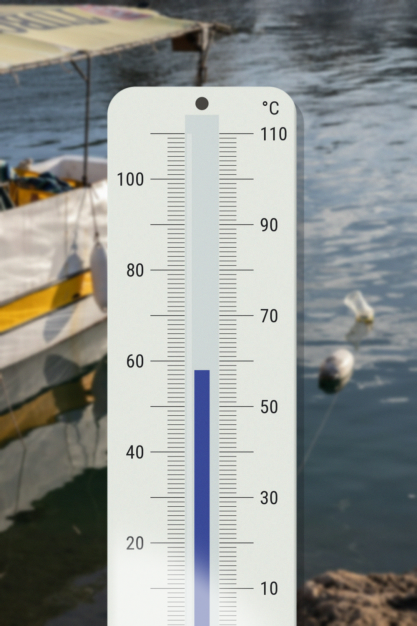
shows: 58 °C
